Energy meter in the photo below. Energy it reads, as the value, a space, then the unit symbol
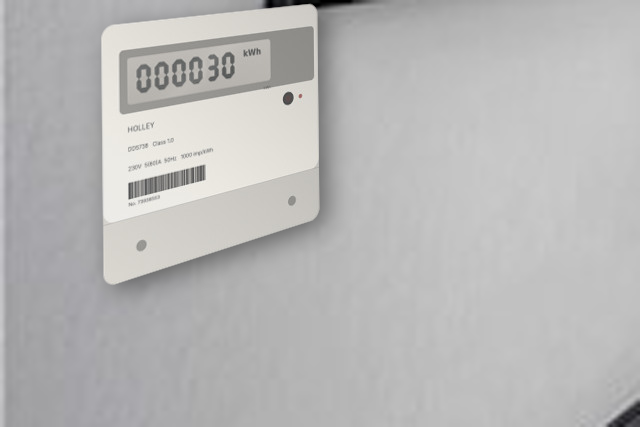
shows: 30 kWh
